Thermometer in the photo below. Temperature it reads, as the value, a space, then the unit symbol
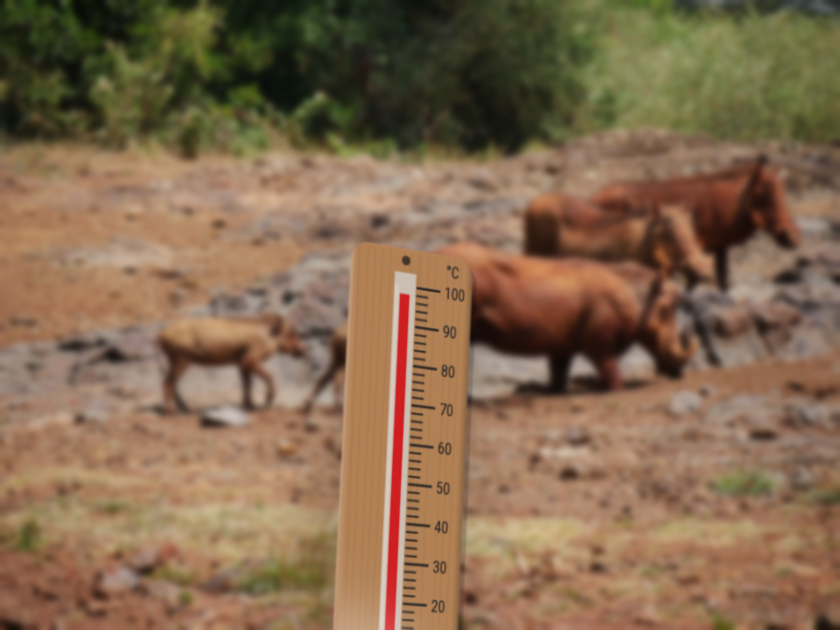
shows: 98 °C
